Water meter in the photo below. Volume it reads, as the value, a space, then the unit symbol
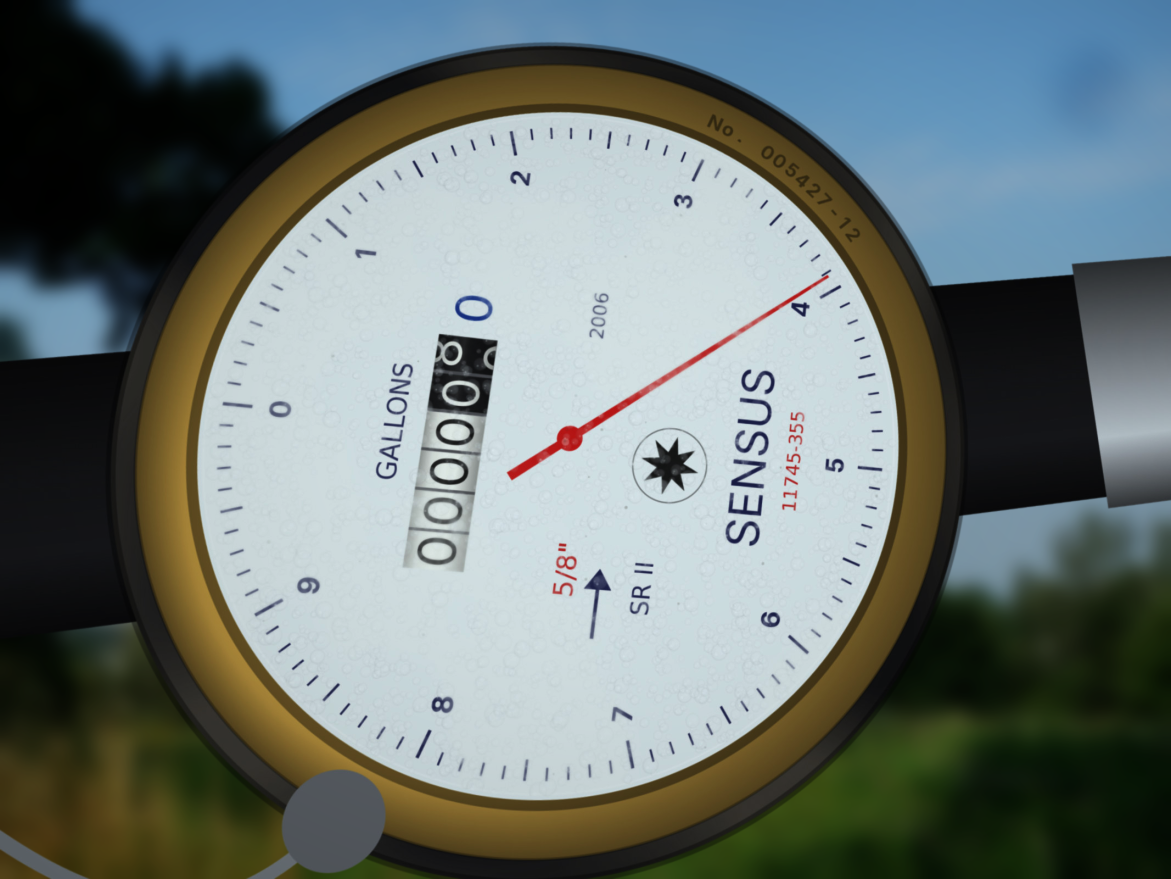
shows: 83.9 gal
